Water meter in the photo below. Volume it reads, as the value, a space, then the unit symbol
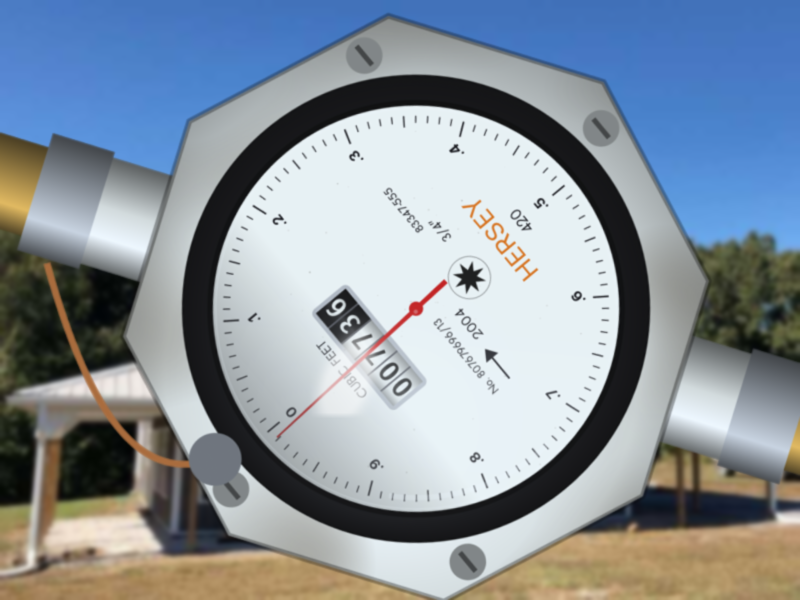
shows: 7735.99 ft³
